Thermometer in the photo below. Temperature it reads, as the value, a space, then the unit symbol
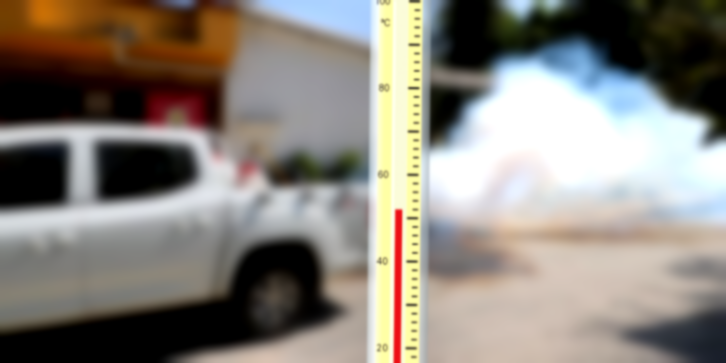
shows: 52 °C
